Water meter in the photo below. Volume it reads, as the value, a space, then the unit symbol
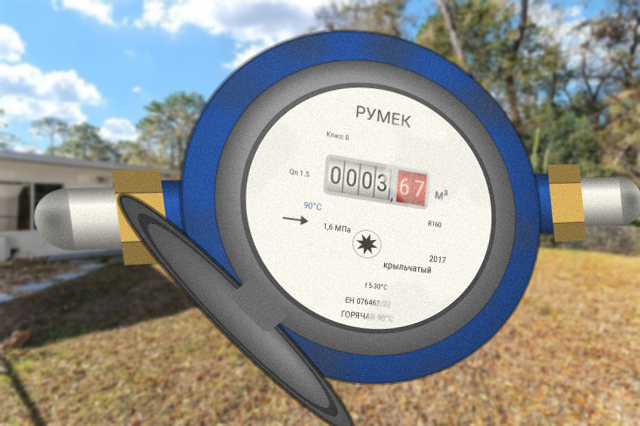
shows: 3.67 m³
